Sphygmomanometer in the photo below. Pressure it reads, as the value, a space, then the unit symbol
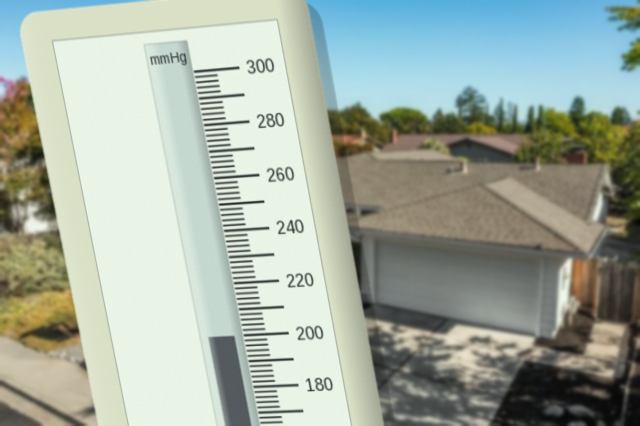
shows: 200 mmHg
